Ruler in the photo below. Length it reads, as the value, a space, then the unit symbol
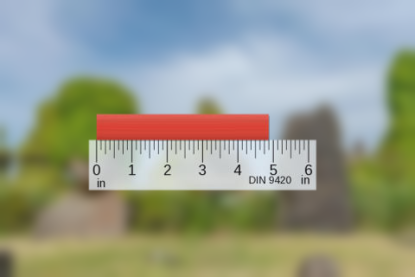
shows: 4.875 in
